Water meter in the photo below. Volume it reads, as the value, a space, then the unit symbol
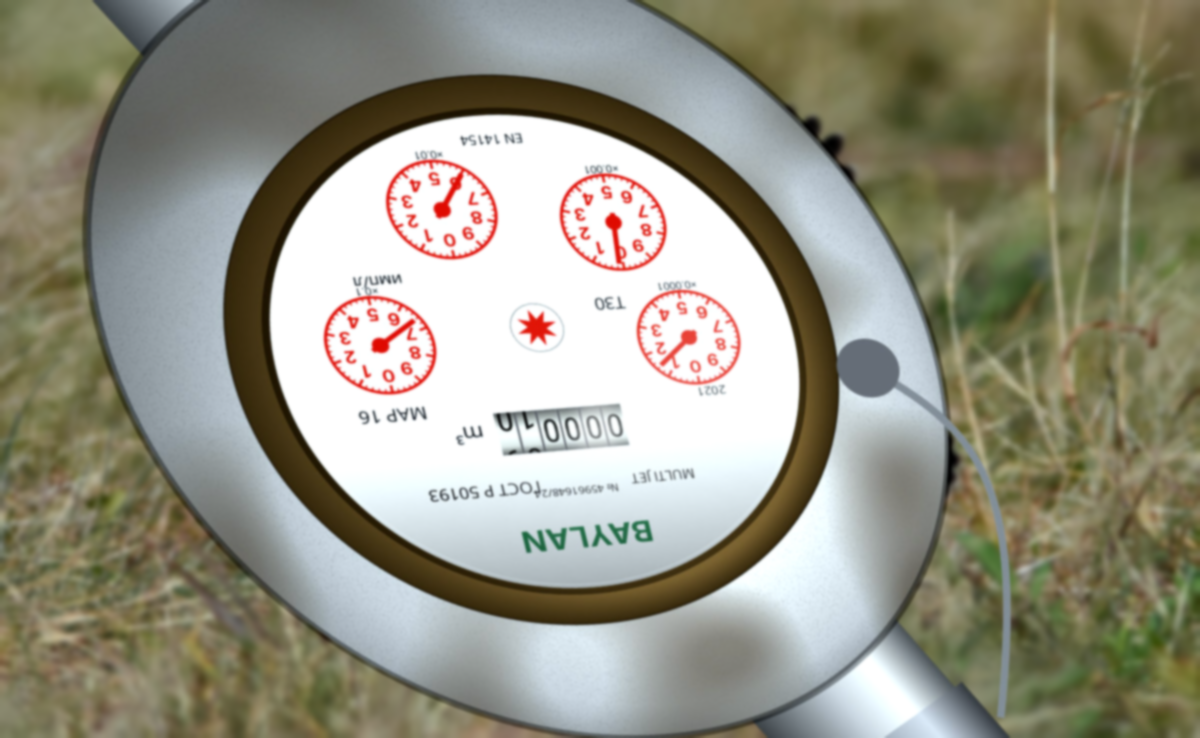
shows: 9.6601 m³
